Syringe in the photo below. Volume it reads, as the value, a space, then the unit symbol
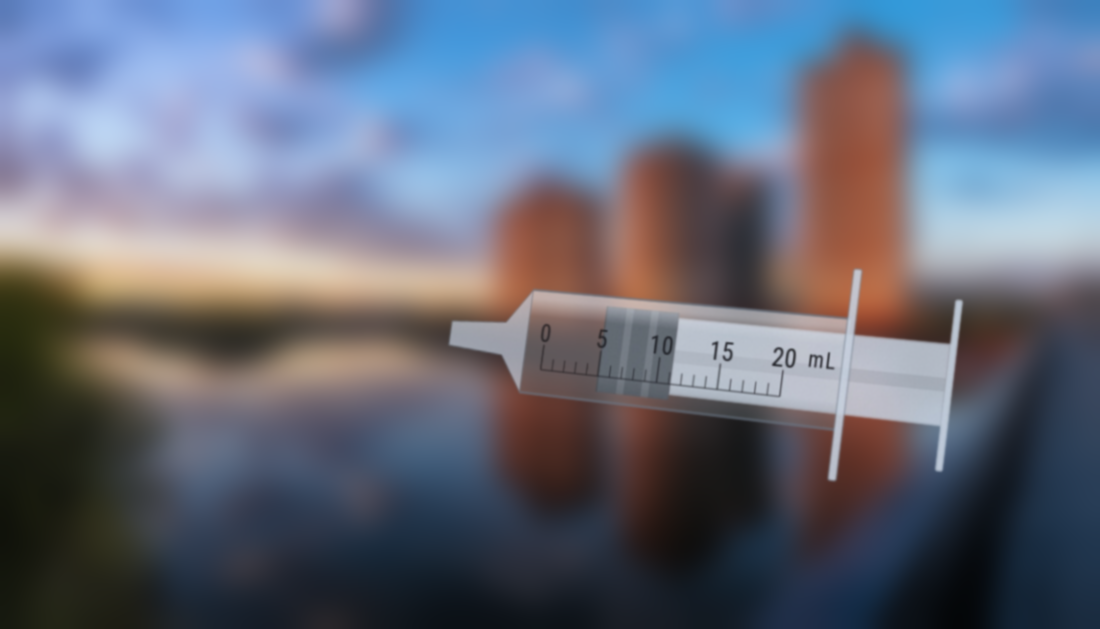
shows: 5 mL
